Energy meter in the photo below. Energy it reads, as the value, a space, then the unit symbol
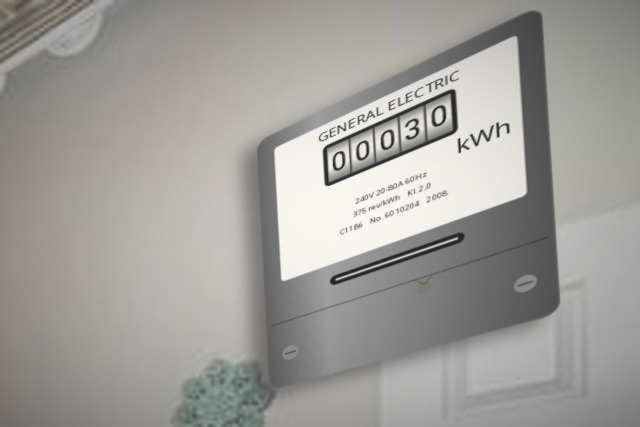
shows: 30 kWh
